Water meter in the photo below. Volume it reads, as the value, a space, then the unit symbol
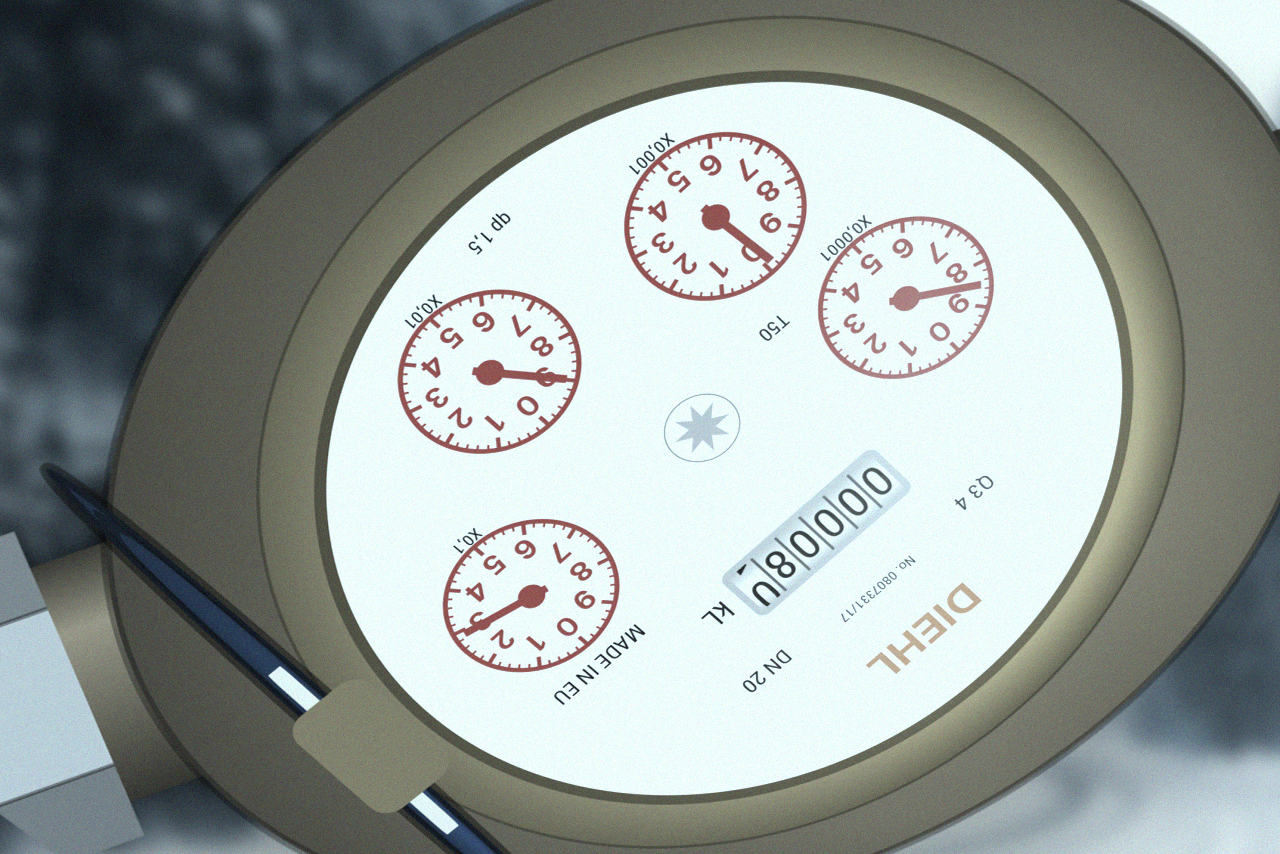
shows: 80.2898 kL
